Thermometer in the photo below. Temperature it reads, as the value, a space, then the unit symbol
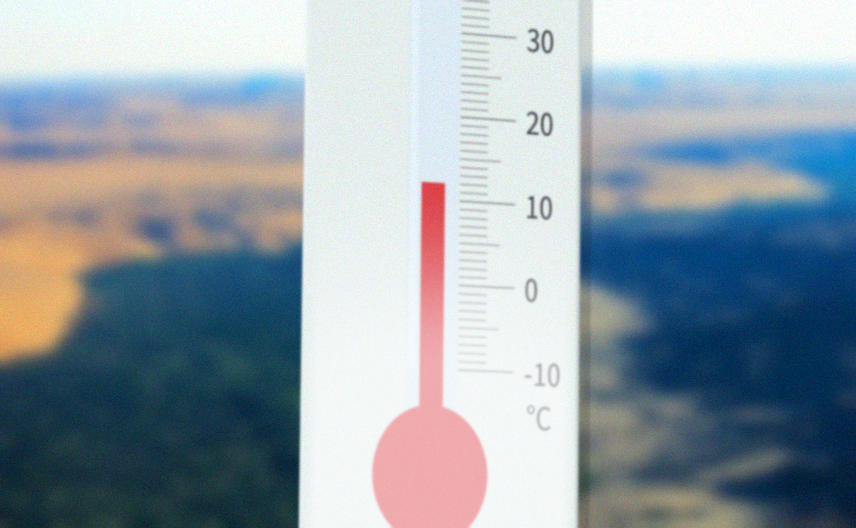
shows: 12 °C
